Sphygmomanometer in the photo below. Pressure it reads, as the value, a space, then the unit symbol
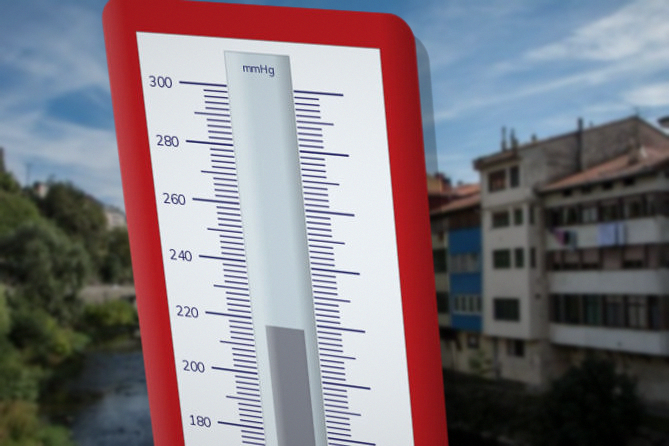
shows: 218 mmHg
